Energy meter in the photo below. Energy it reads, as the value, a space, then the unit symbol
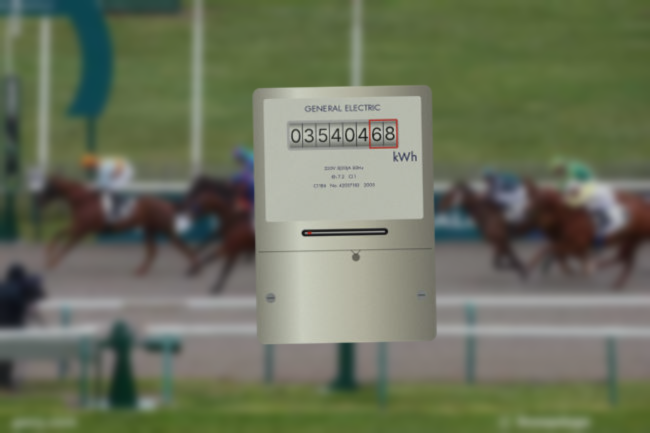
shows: 35404.68 kWh
